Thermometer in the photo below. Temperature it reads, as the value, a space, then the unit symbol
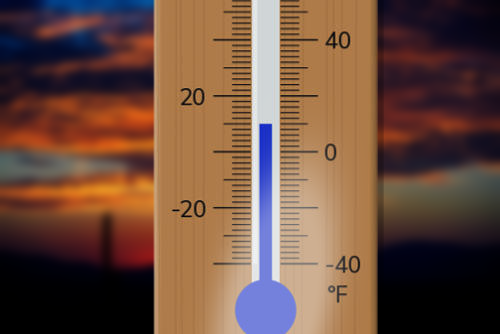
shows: 10 °F
